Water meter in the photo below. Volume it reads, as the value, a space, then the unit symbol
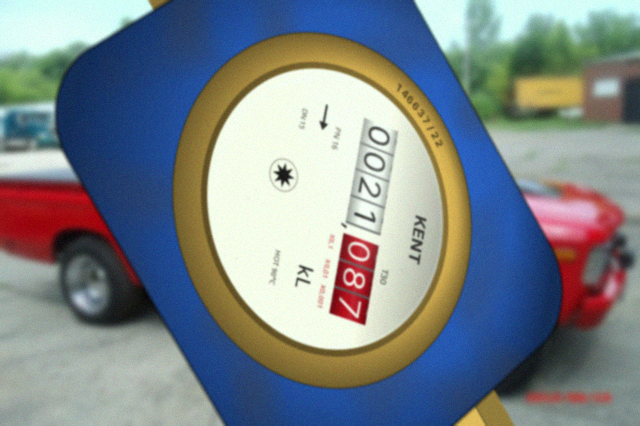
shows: 21.087 kL
